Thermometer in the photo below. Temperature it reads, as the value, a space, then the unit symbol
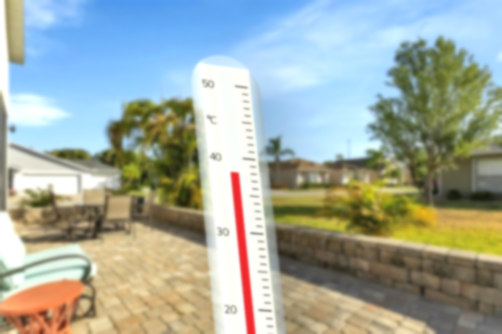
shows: 38 °C
